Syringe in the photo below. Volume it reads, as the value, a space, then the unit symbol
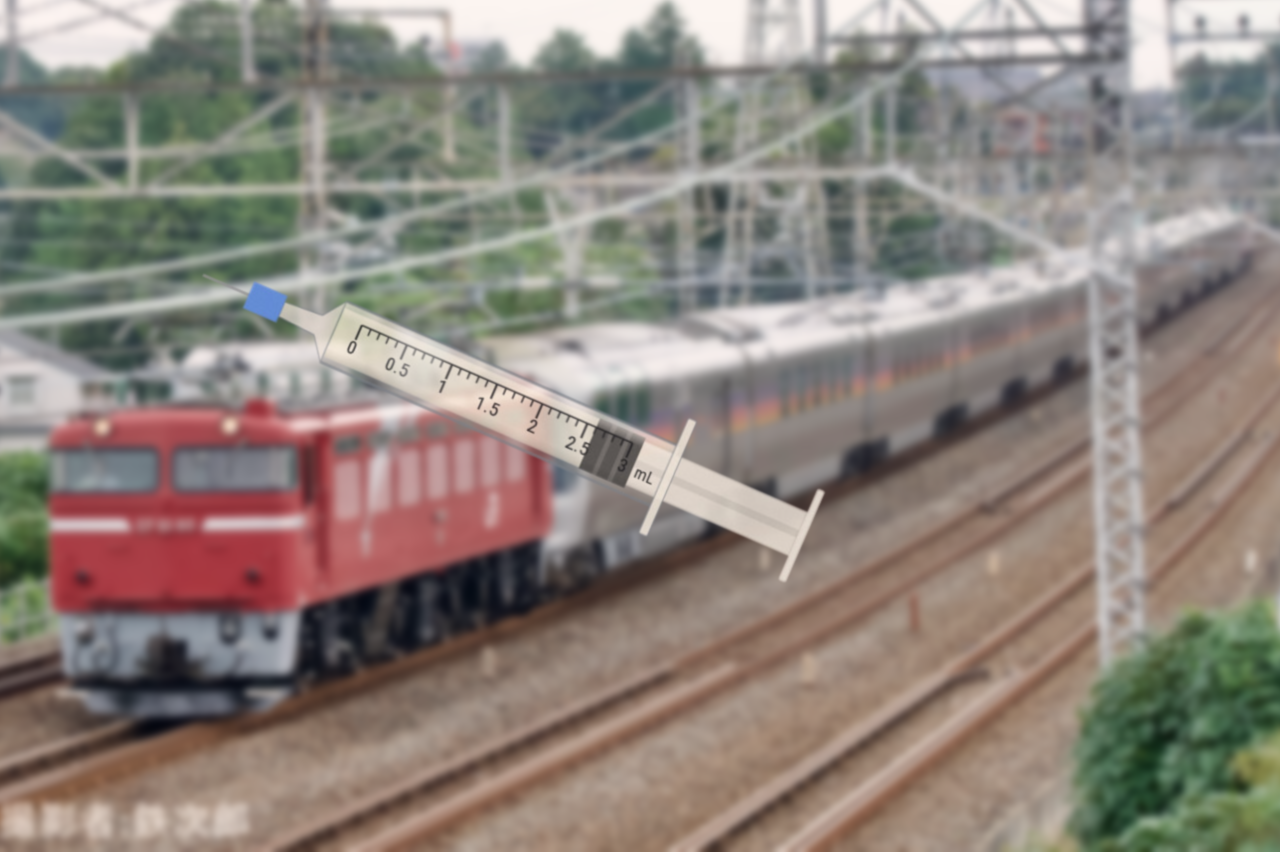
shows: 2.6 mL
